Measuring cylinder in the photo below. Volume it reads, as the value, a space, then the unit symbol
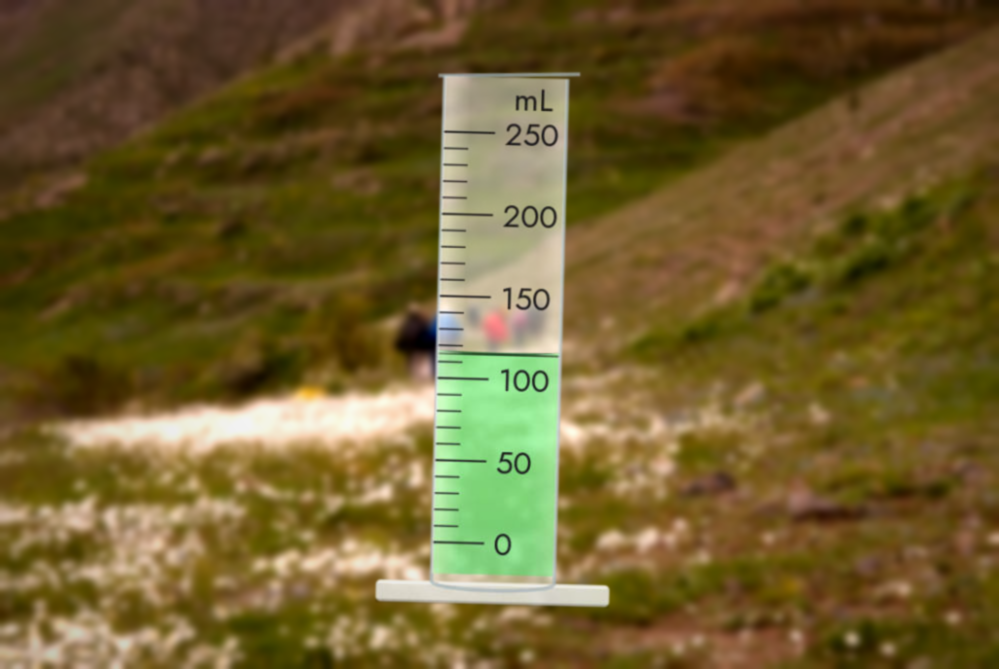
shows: 115 mL
